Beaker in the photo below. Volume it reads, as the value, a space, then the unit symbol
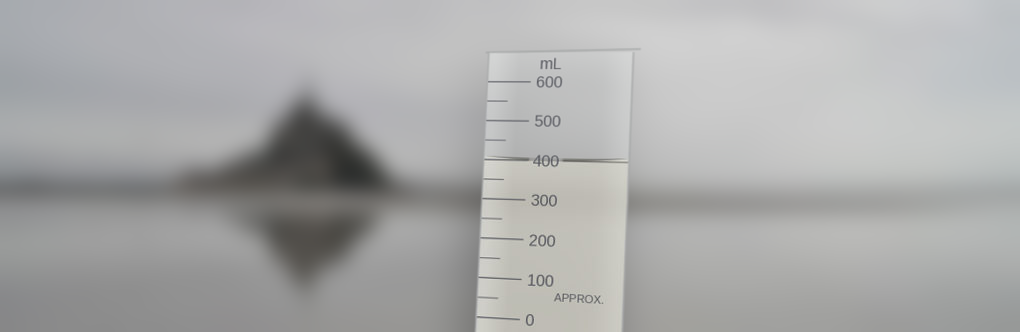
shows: 400 mL
